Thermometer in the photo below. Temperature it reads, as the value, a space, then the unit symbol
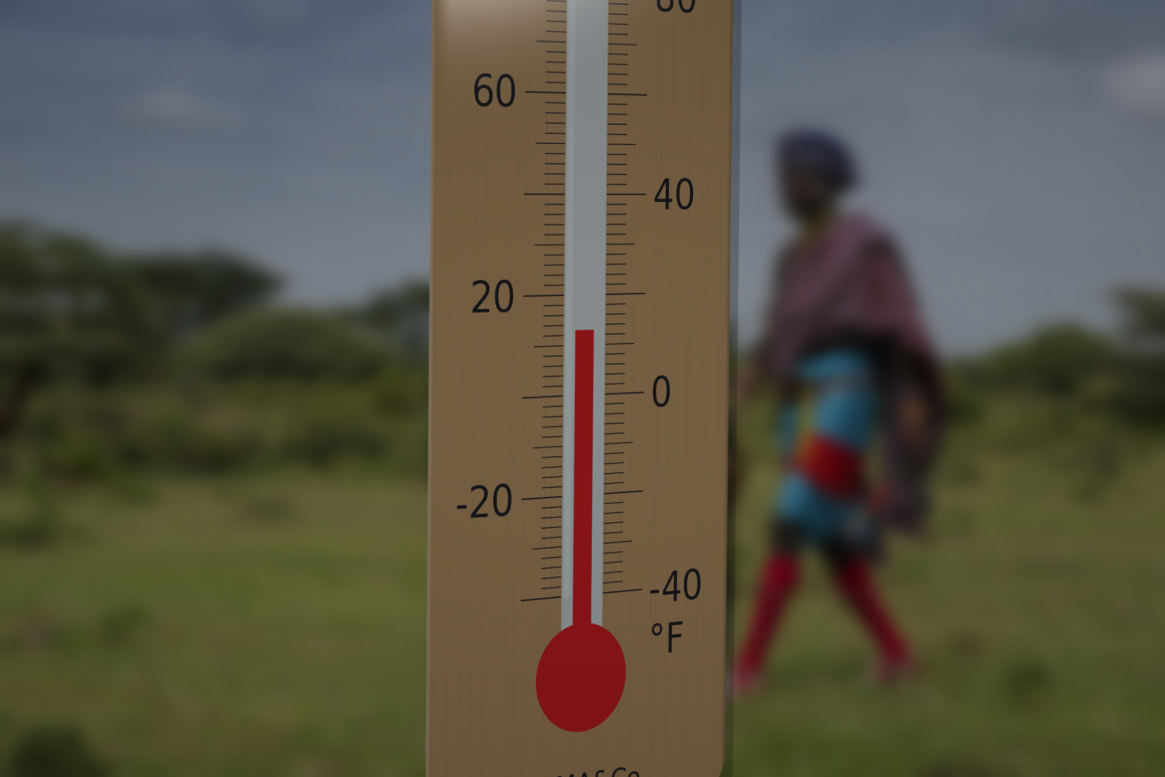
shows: 13 °F
